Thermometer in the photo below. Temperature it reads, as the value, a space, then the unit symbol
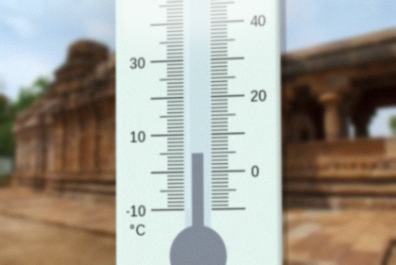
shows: 5 °C
